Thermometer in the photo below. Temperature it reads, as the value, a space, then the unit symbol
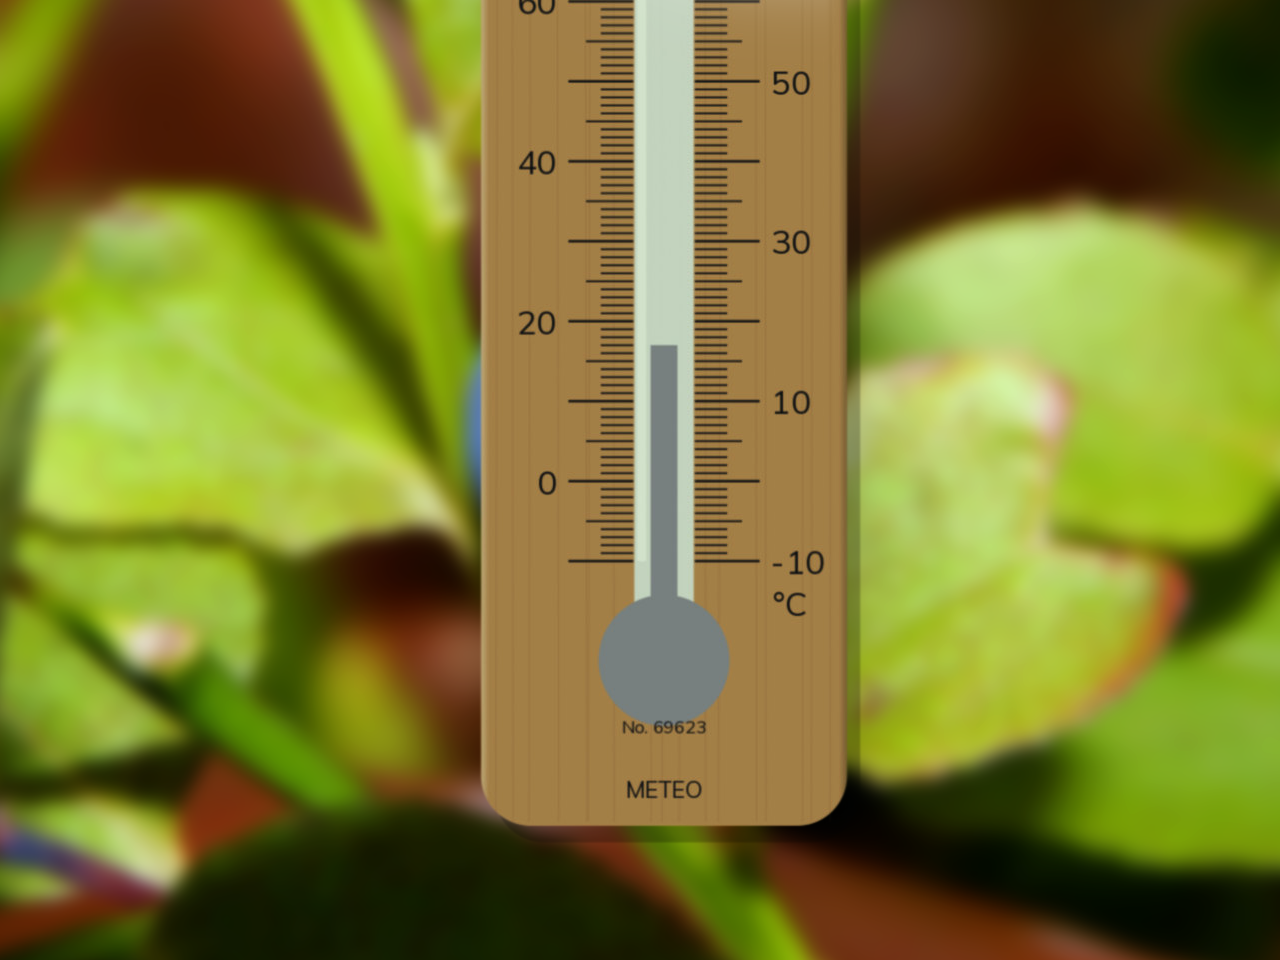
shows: 17 °C
